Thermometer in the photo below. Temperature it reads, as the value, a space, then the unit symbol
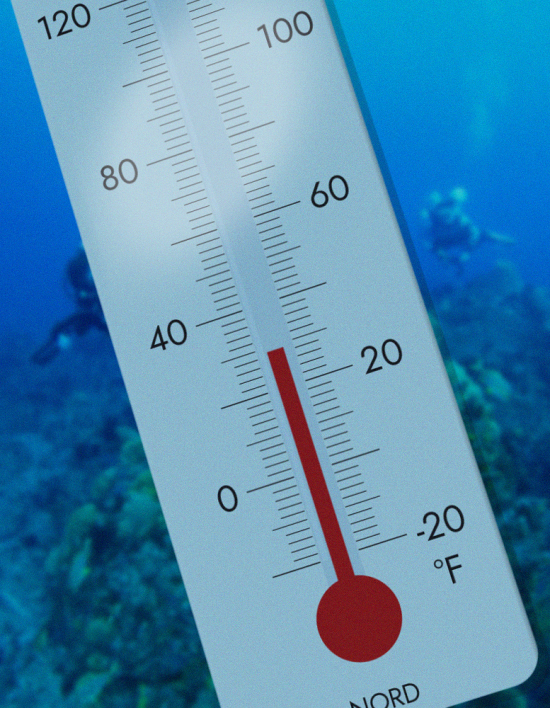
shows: 29 °F
